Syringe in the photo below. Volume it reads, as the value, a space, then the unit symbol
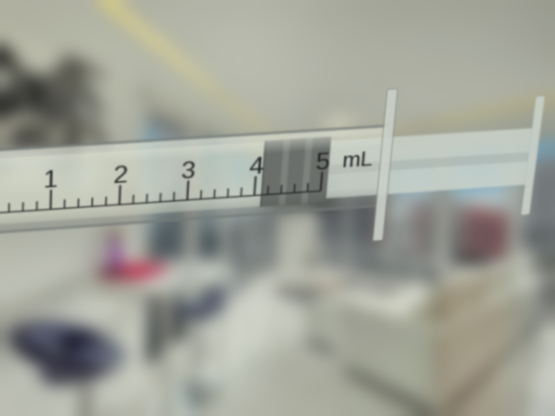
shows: 4.1 mL
